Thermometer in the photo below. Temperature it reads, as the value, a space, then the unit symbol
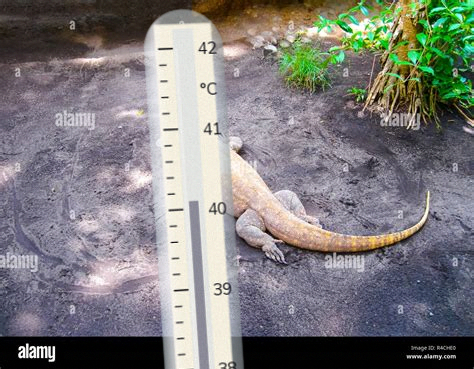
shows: 40.1 °C
